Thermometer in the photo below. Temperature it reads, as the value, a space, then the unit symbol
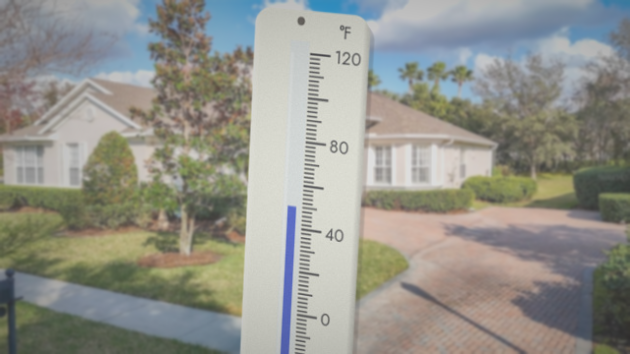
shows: 50 °F
